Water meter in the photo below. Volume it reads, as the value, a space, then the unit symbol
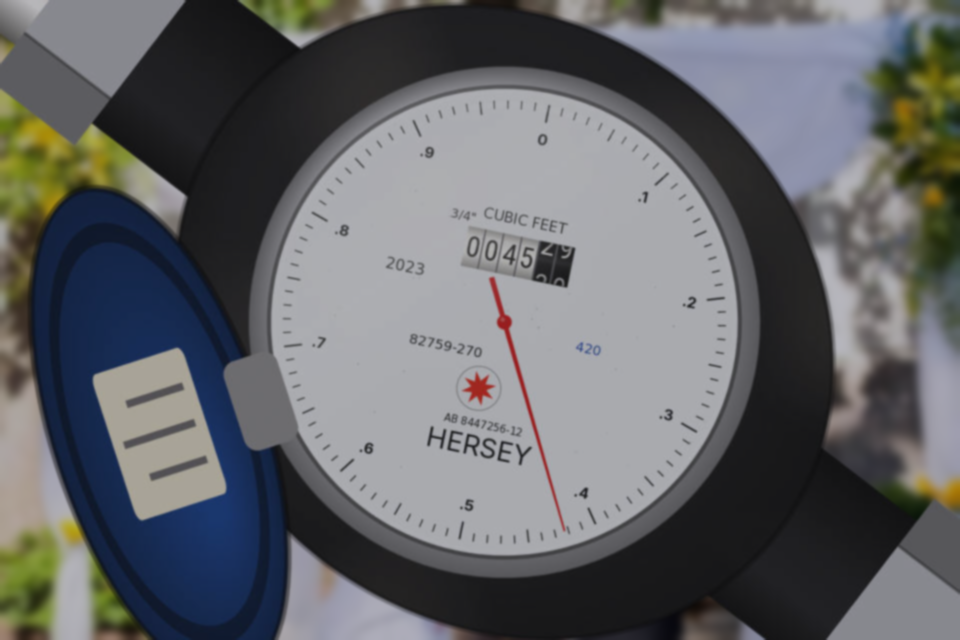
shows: 4529.42 ft³
